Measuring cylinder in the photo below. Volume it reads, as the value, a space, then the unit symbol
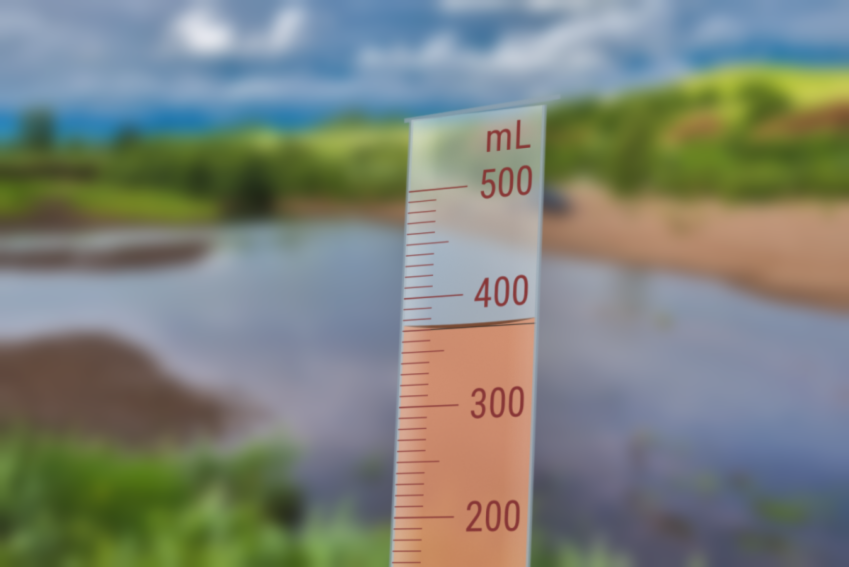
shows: 370 mL
